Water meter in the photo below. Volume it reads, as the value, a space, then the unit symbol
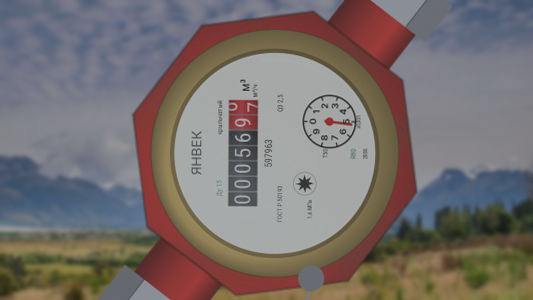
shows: 56.965 m³
